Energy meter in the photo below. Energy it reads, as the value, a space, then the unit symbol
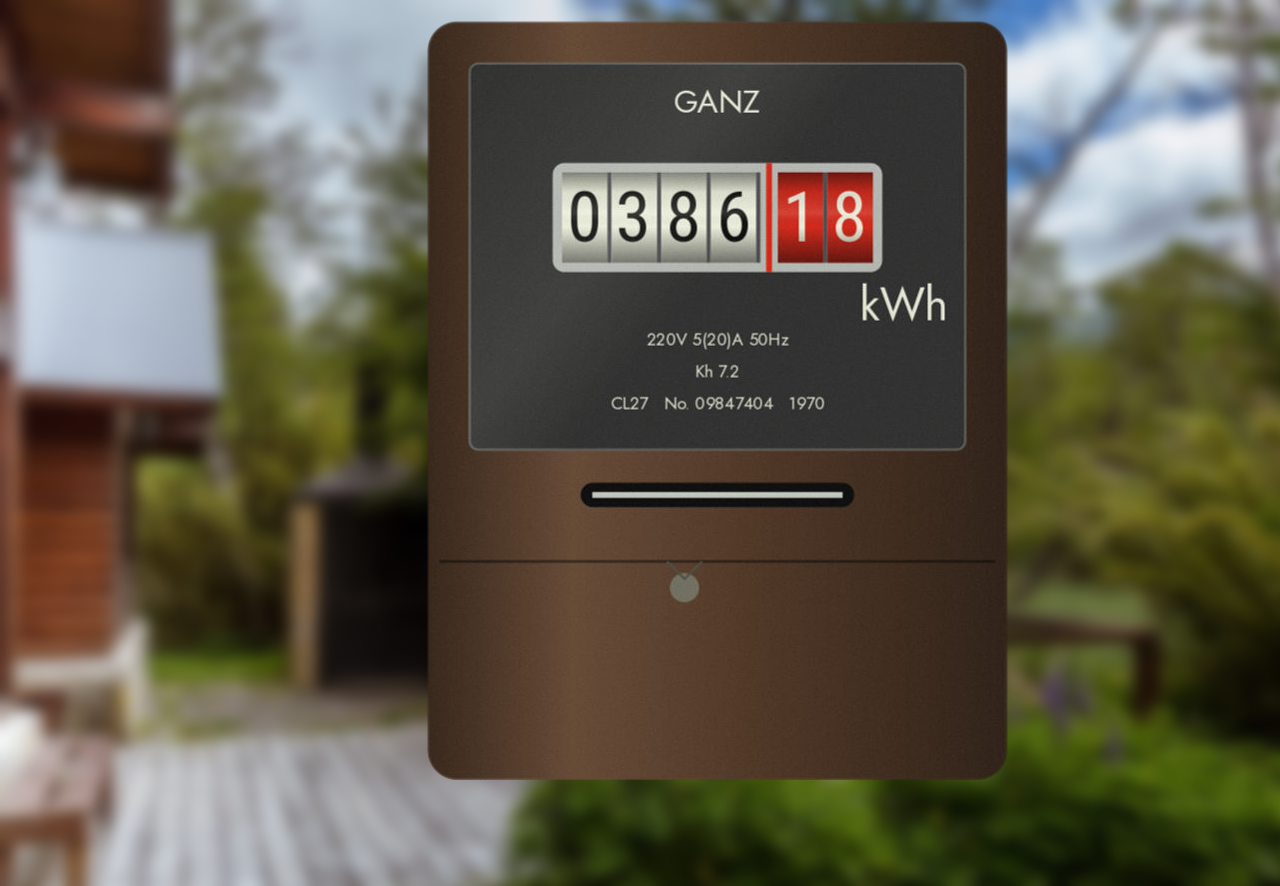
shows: 386.18 kWh
